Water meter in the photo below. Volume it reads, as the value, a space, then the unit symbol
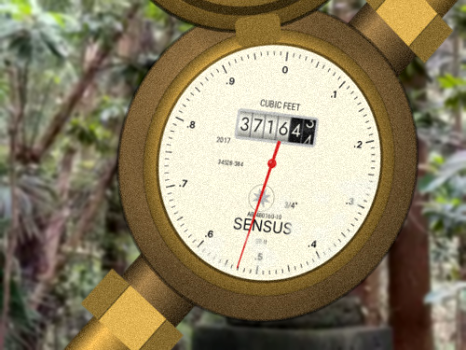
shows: 371643.53 ft³
